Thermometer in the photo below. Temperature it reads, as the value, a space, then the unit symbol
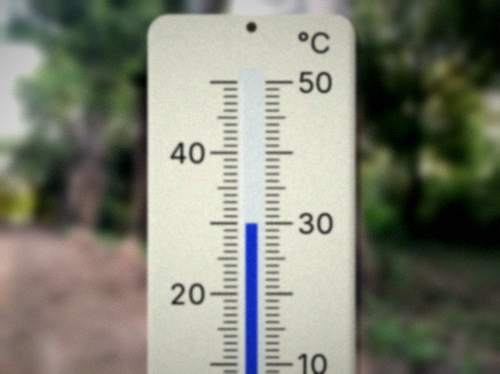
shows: 30 °C
